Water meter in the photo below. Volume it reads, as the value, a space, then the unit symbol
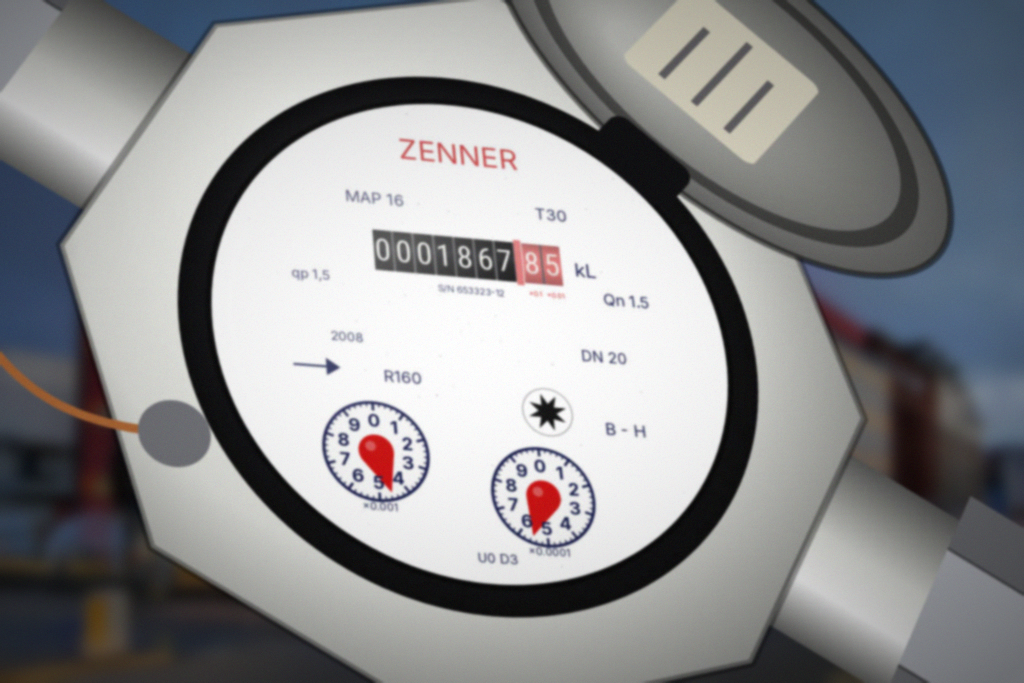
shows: 1867.8545 kL
